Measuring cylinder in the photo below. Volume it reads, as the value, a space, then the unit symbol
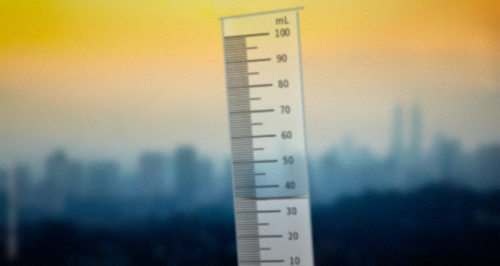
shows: 35 mL
